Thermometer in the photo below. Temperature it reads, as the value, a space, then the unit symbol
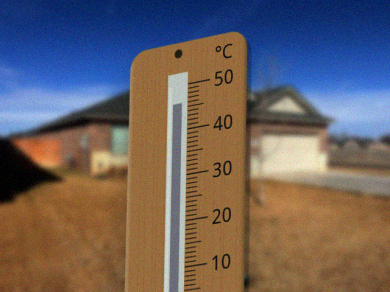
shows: 46 °C
